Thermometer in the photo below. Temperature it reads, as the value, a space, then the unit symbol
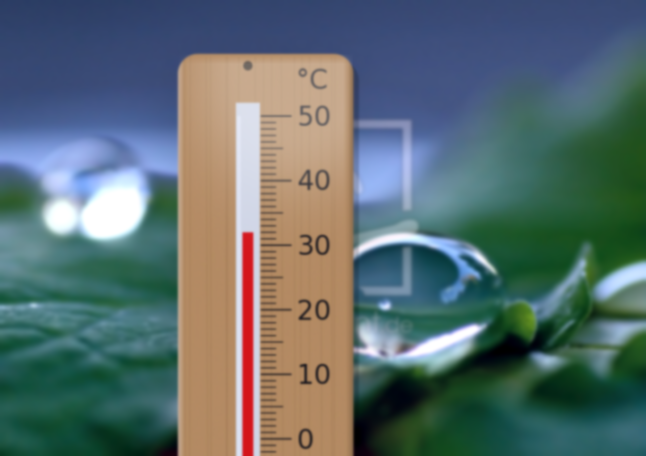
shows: 32 °C
